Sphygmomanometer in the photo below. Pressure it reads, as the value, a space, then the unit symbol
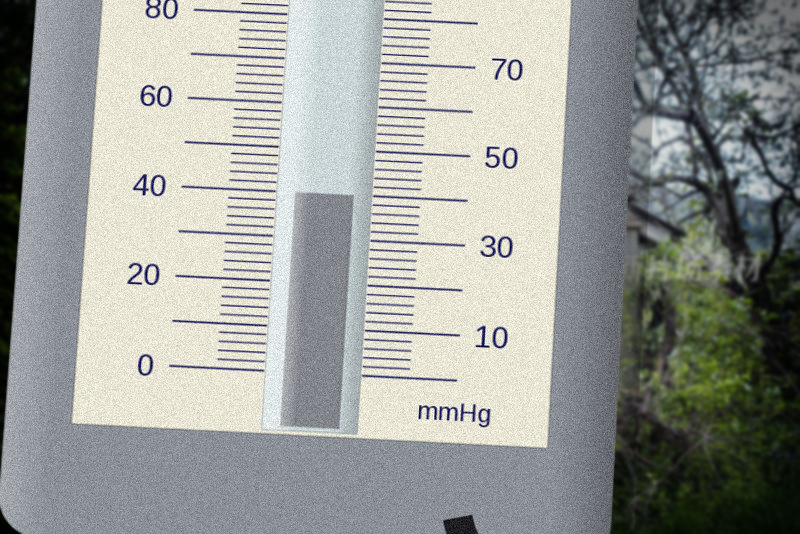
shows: 40 mmHg
